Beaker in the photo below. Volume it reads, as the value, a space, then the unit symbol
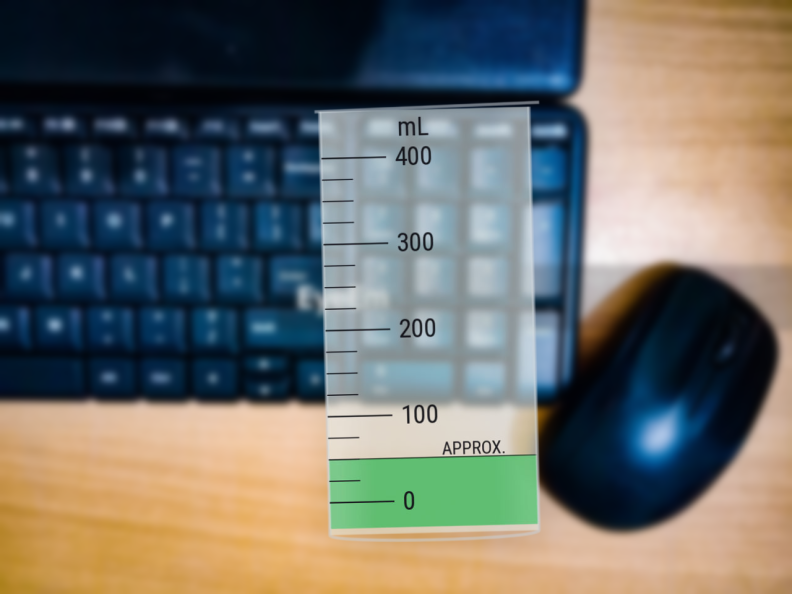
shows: 50 mL
